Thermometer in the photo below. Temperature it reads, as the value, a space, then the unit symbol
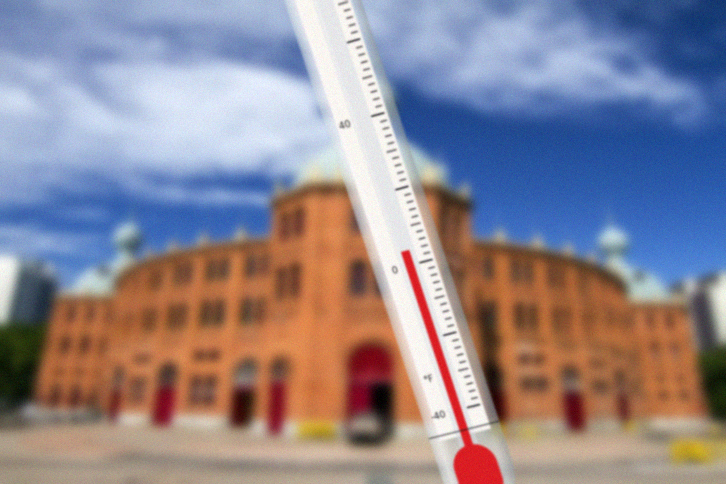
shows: 4 °F
